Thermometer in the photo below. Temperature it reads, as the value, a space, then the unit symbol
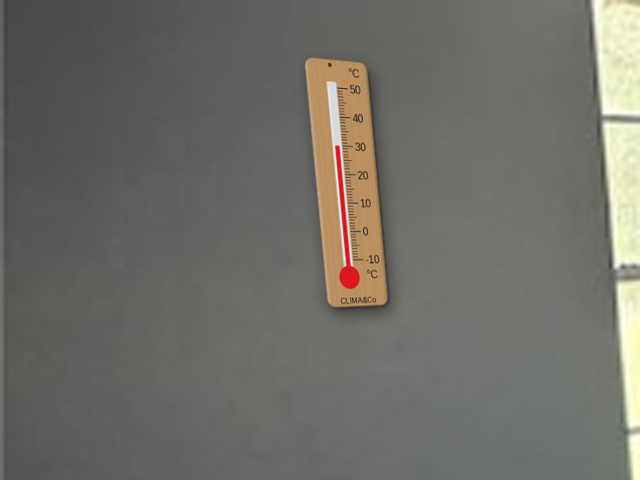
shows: 30 °C
